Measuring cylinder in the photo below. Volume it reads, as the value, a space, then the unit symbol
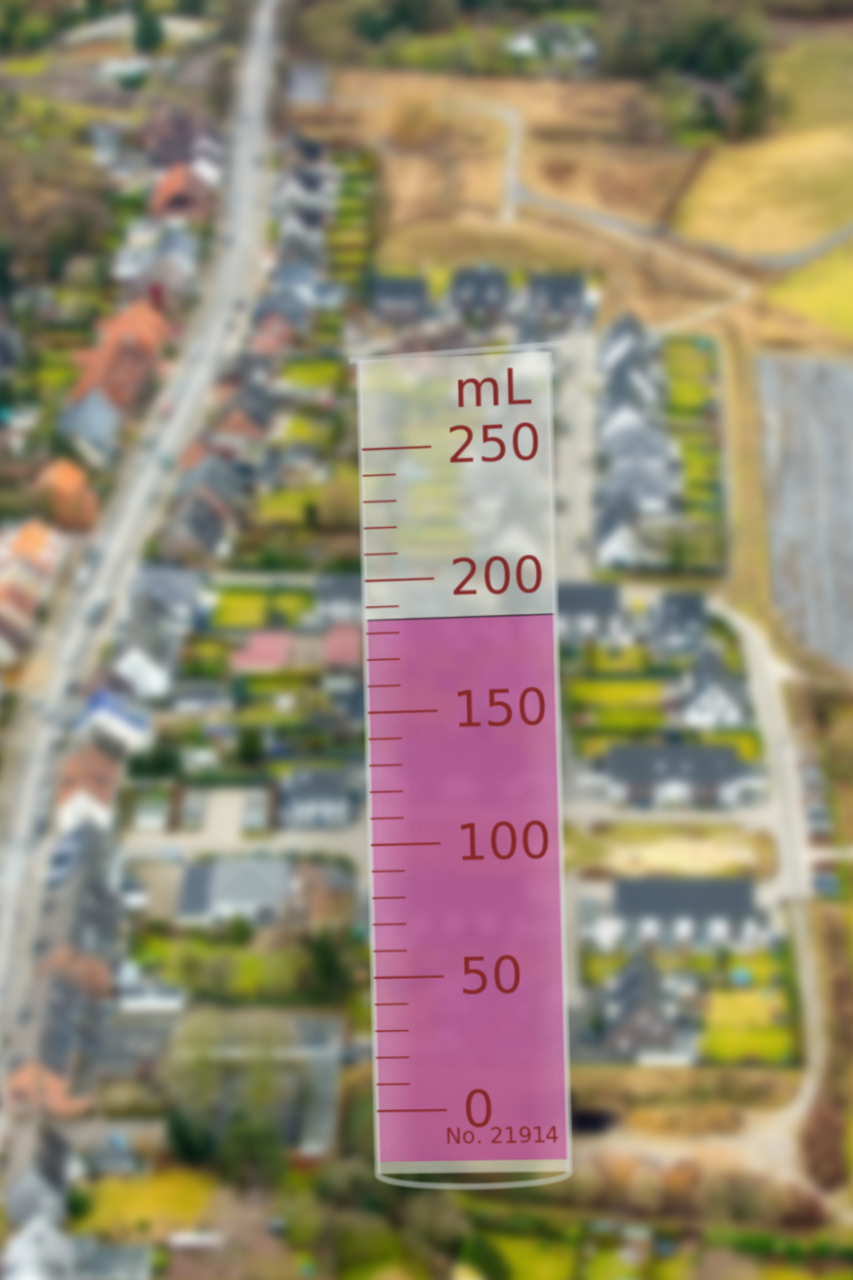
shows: 185 mL
